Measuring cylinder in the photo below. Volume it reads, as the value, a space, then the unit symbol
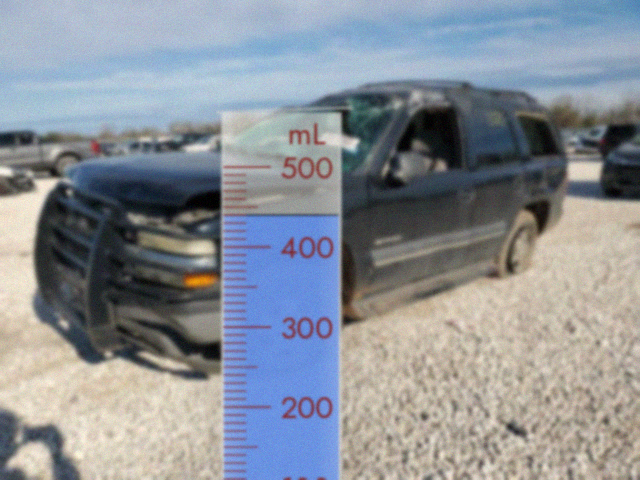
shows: 440 mL
